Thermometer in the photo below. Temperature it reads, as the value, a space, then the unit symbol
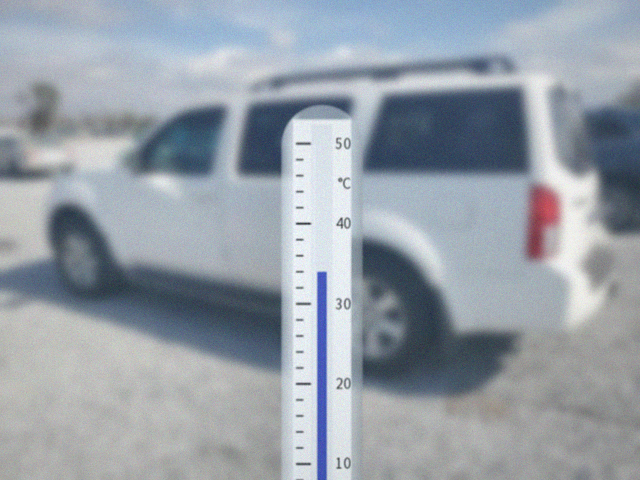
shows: 34 °C
